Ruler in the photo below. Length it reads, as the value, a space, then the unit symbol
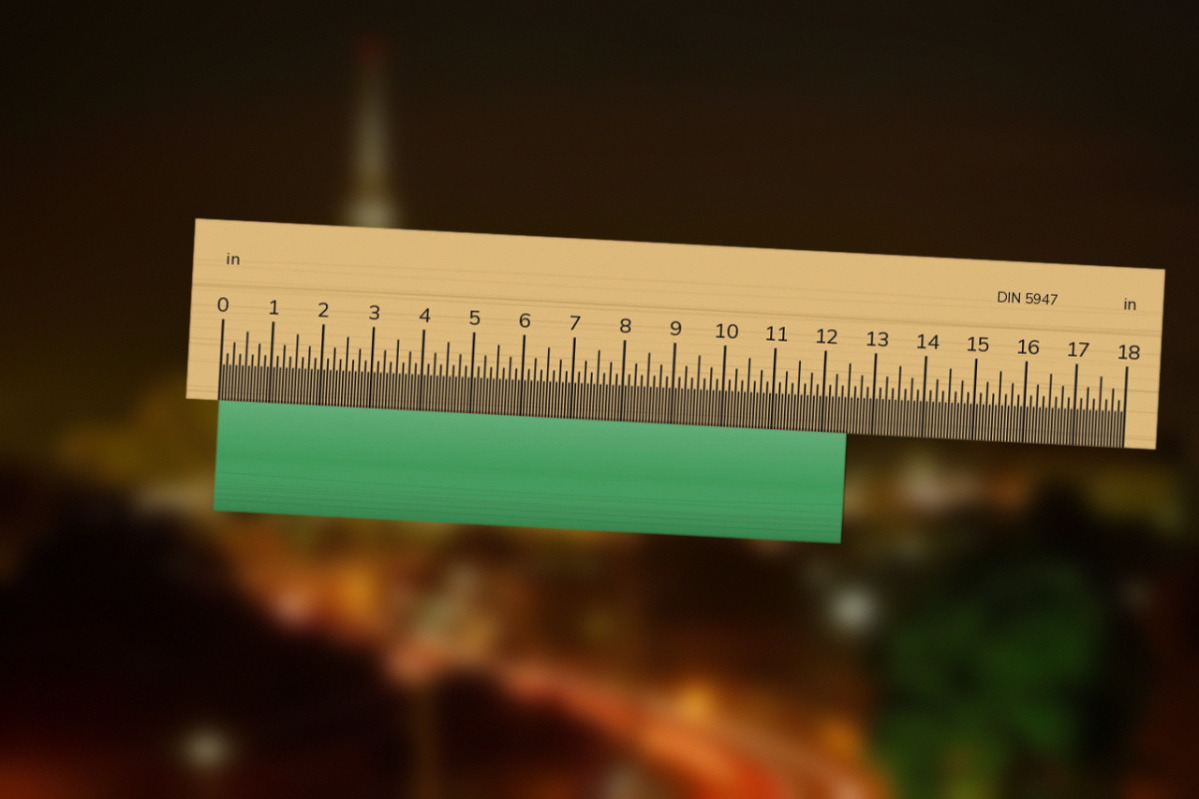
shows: 12.5 in
